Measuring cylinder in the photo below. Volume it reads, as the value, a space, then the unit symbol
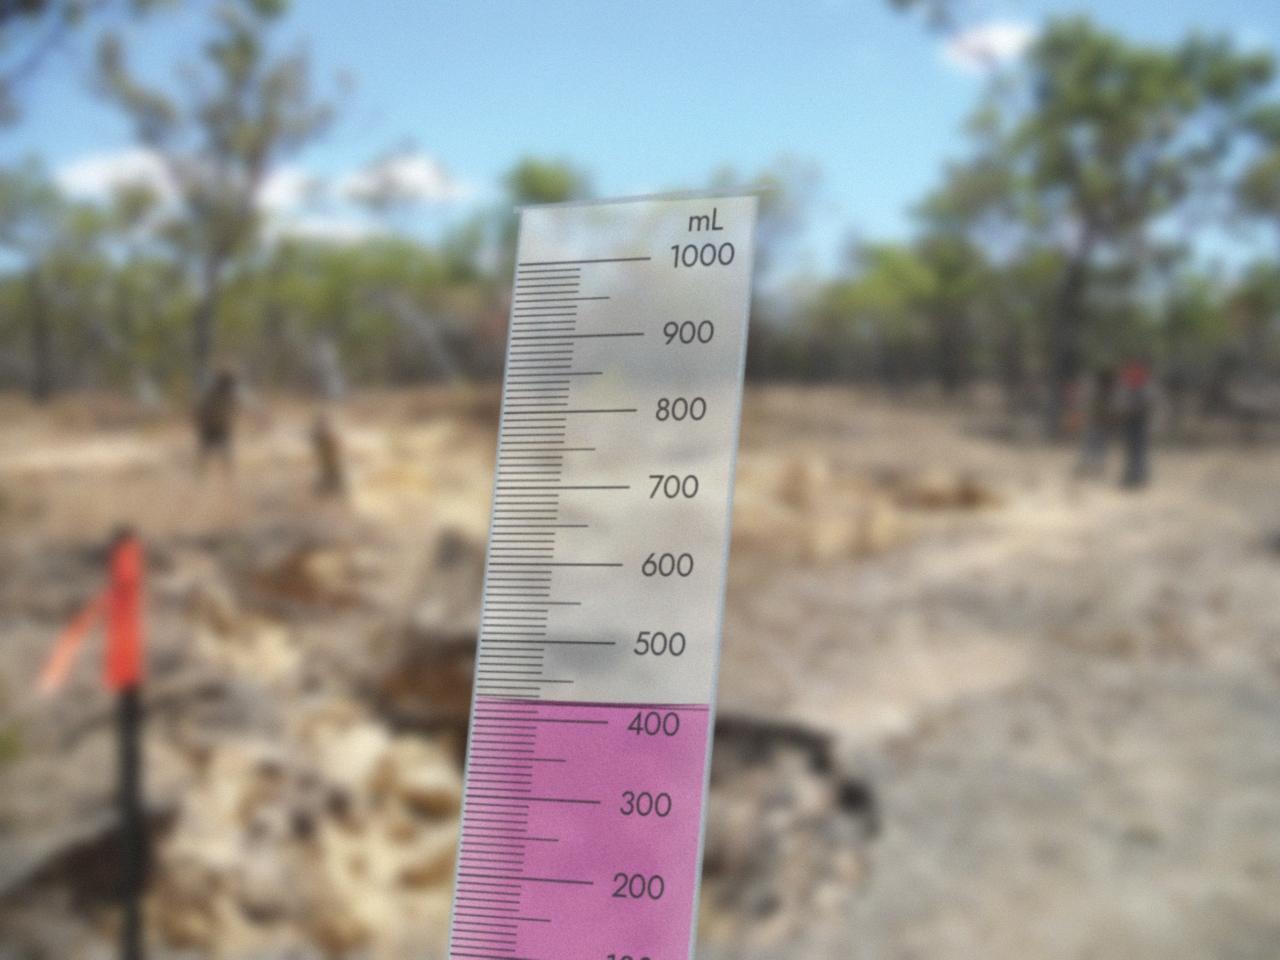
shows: 420 mL
